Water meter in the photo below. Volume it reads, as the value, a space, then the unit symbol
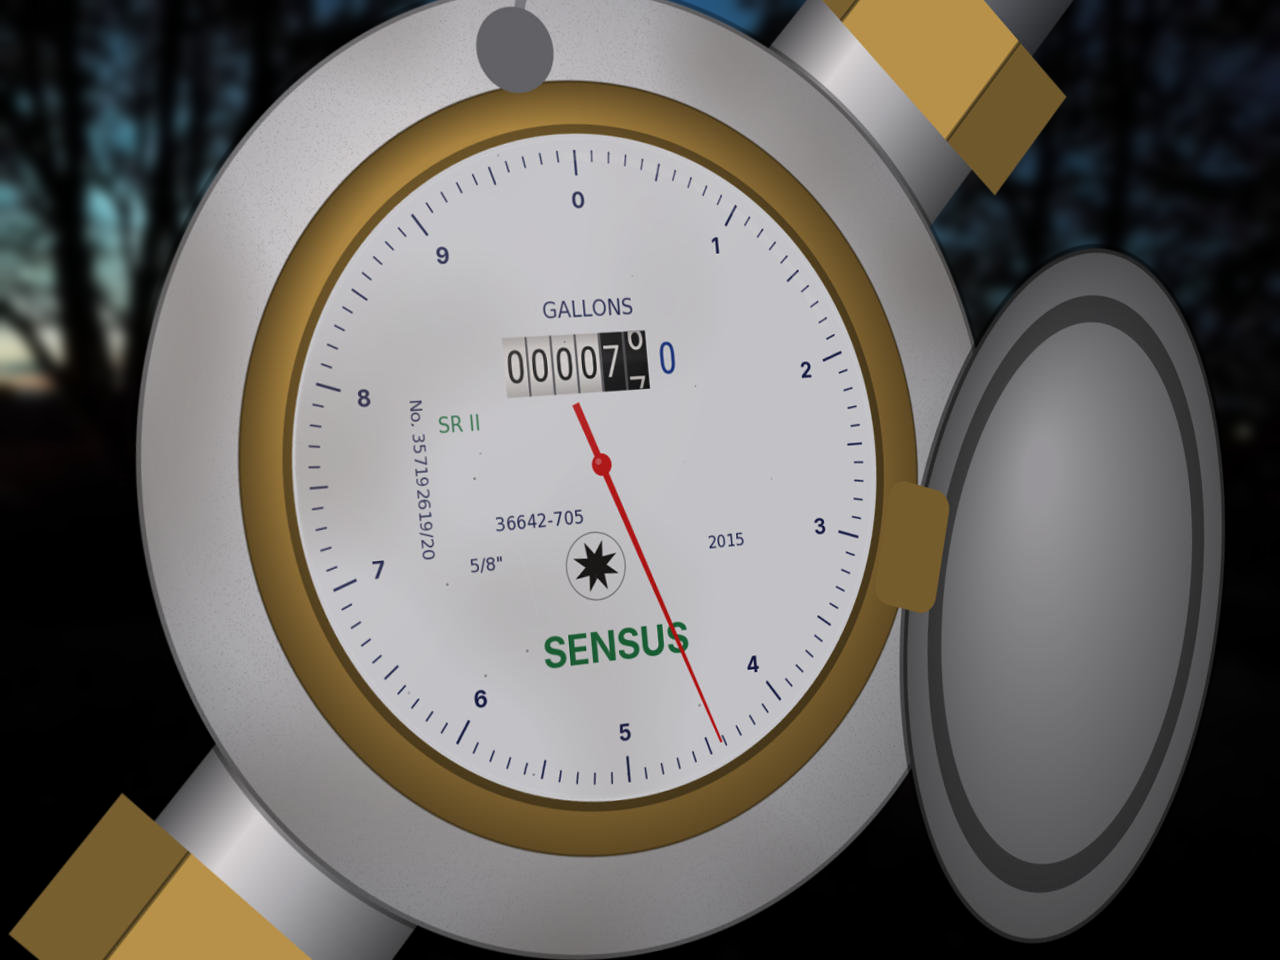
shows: 764.4 gal
